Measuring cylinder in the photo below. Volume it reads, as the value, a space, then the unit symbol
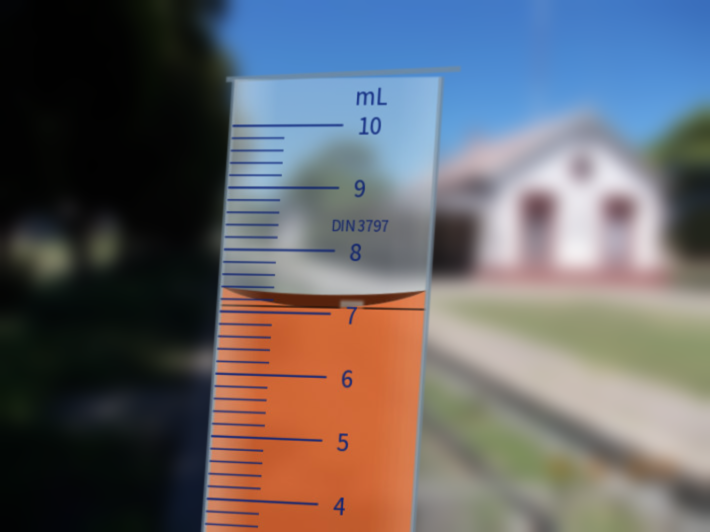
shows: 7.1 mL
